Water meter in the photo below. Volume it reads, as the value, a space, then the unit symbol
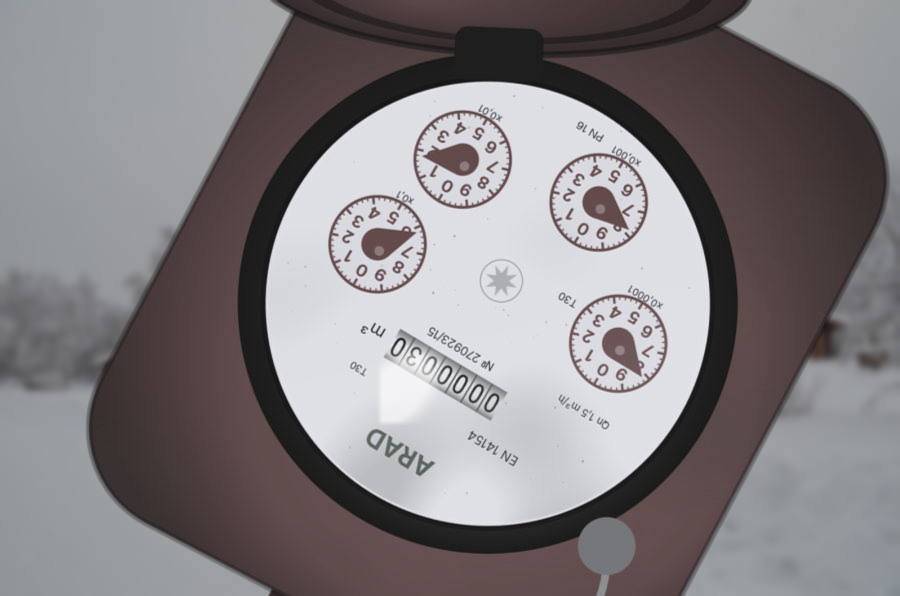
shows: 30.6178 m³
